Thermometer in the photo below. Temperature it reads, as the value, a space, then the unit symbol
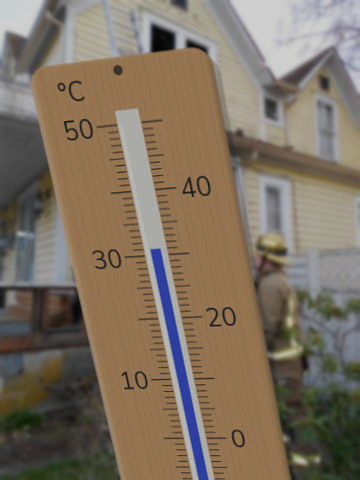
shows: 31 °C
